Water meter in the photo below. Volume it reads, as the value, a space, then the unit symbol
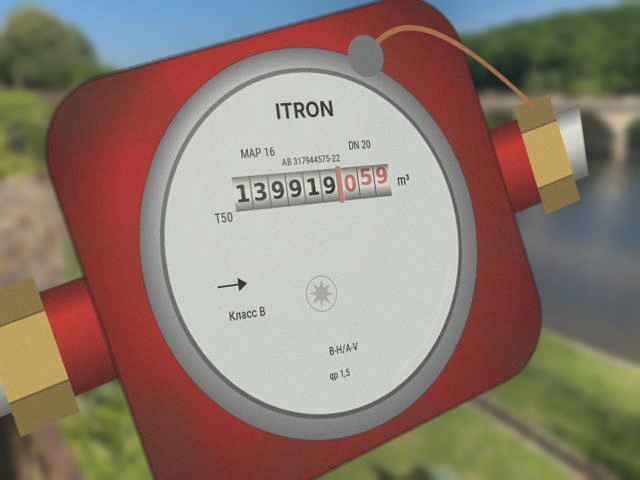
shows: 139919.059 m³
